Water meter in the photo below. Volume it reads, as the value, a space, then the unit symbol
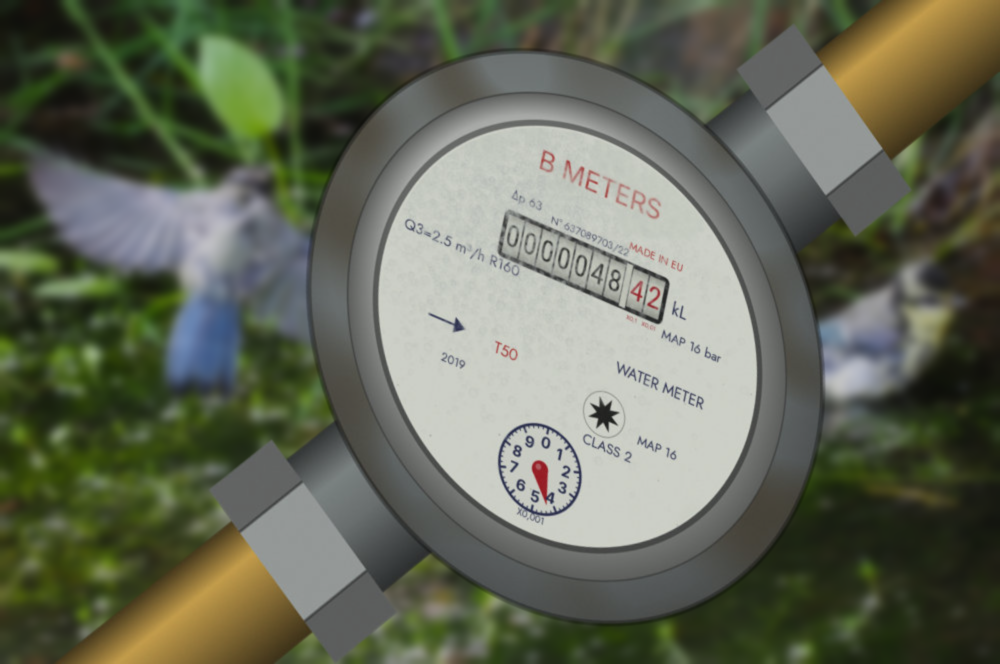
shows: 48.424 kL
